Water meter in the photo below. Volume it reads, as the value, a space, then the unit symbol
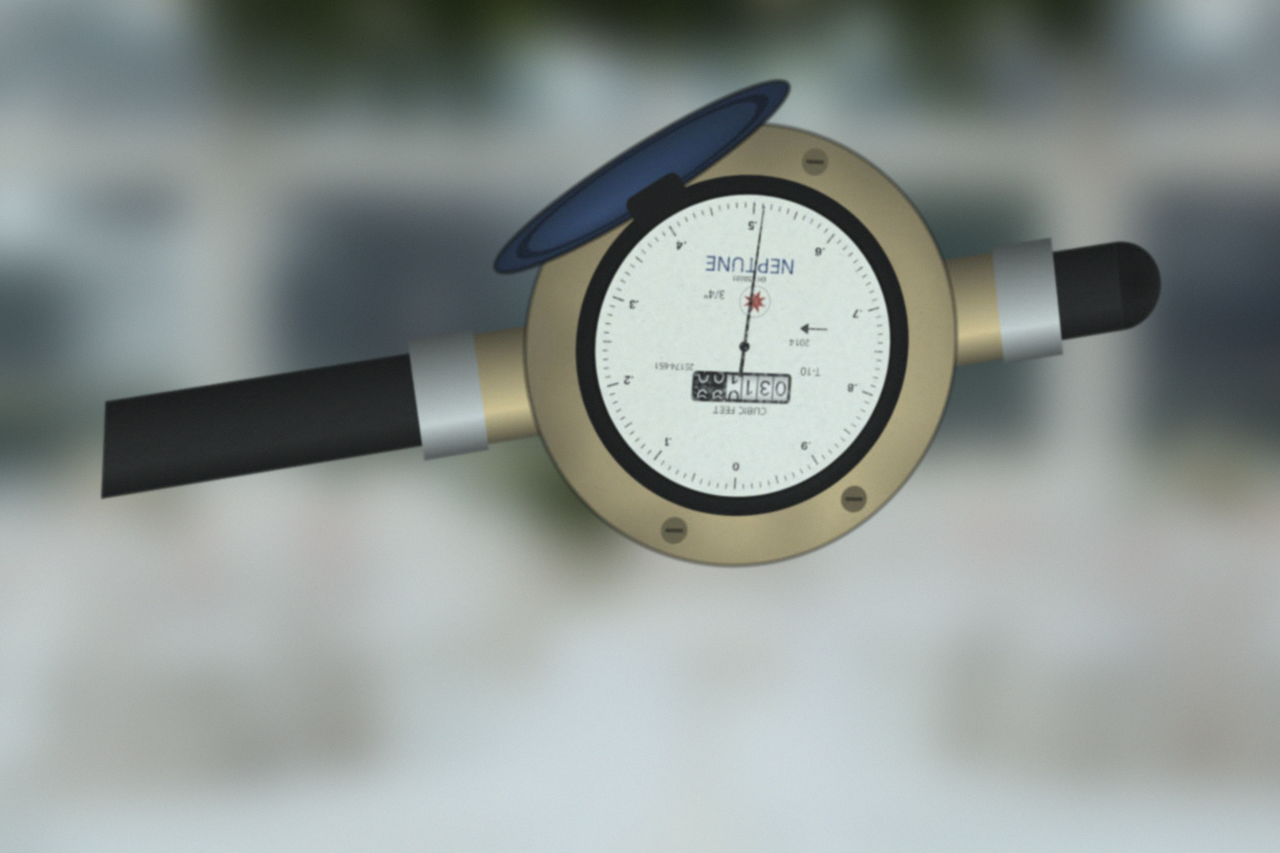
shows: 31099.51 ft³
